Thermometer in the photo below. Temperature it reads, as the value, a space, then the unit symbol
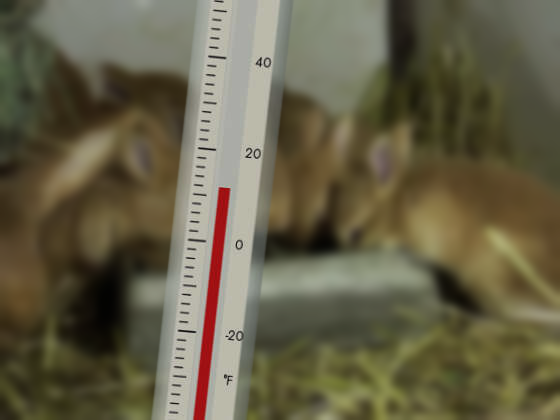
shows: 12 °F
